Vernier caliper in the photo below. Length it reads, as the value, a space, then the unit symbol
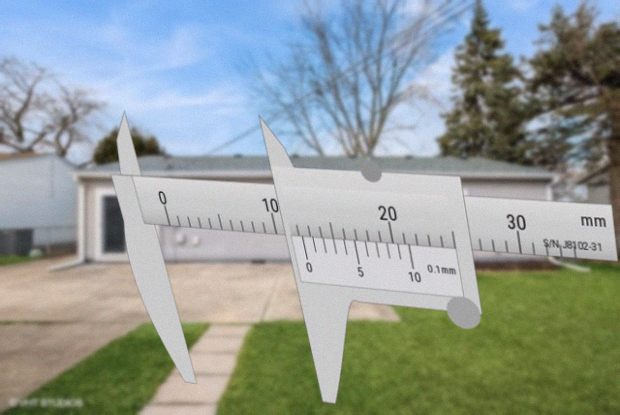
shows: 12.3 mm
